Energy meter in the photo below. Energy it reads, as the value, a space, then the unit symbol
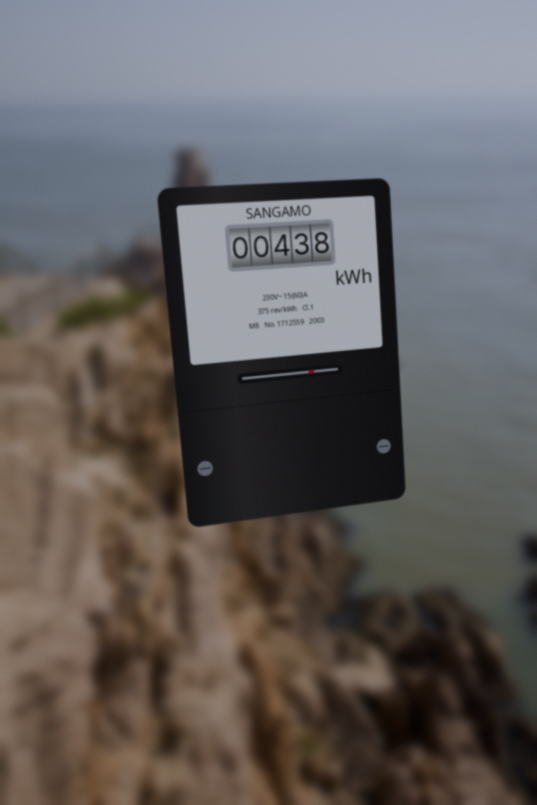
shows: 438 kWh
